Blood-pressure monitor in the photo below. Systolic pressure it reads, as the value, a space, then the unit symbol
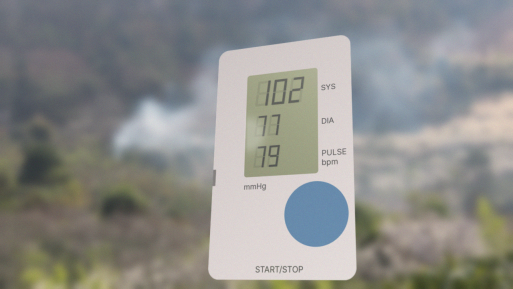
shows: 102 mmHg
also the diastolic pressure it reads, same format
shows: 77 mmHg
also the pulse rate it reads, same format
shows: 79 bpm
